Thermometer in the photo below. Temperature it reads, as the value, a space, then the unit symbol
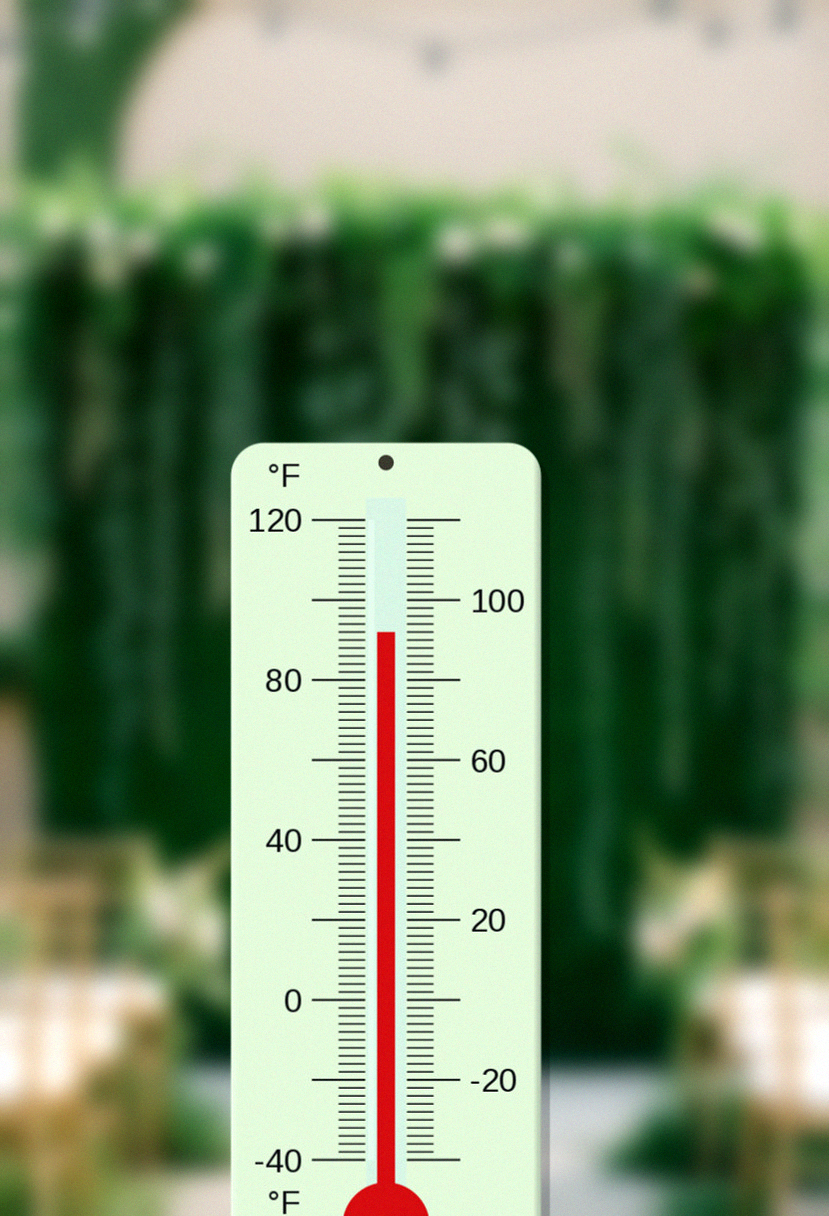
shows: 92 °F
